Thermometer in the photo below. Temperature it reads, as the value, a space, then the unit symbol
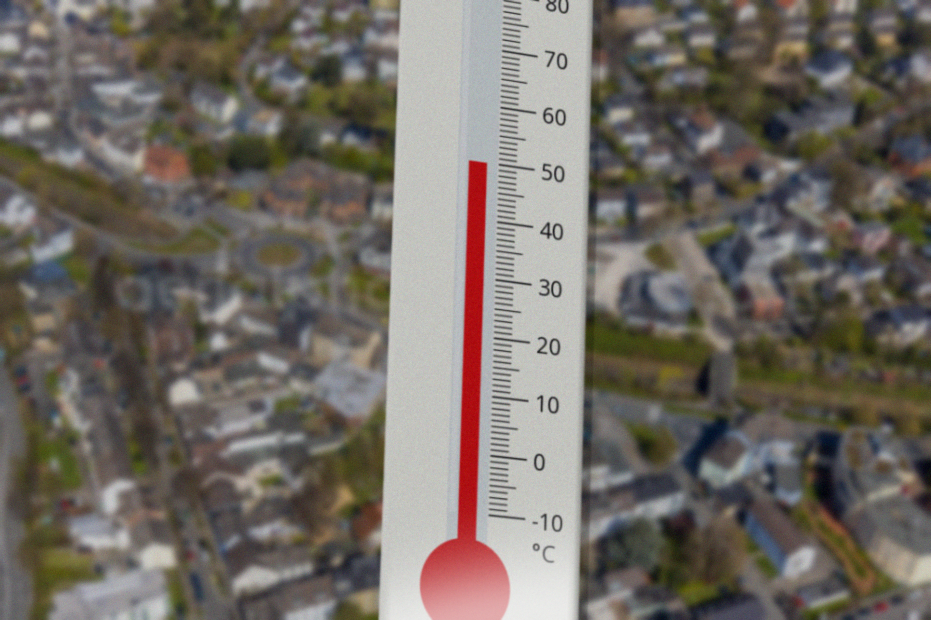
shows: 50 °C
